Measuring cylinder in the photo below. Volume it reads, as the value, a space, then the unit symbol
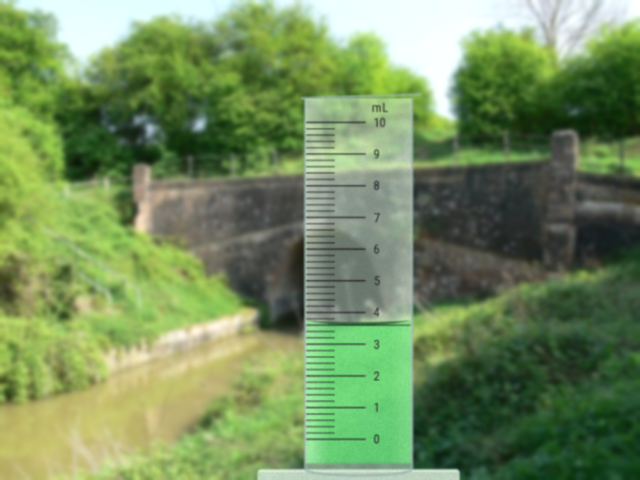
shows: 3.6 mL
